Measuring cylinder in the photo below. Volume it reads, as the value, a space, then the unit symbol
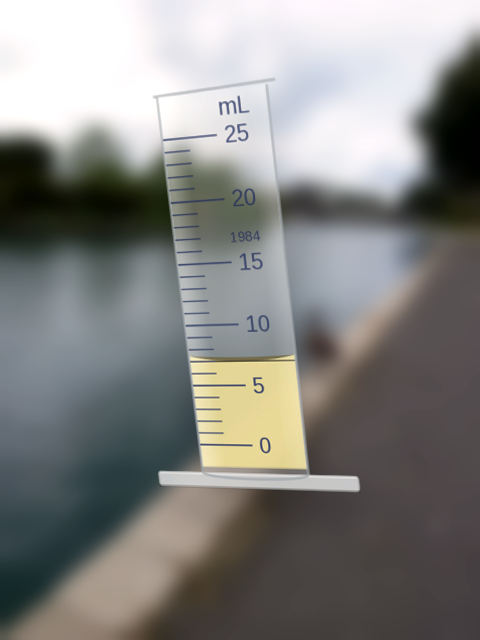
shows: 7 mL
